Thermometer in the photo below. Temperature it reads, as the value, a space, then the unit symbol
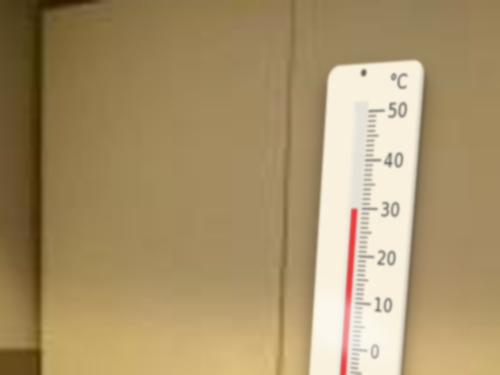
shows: 30 °C
